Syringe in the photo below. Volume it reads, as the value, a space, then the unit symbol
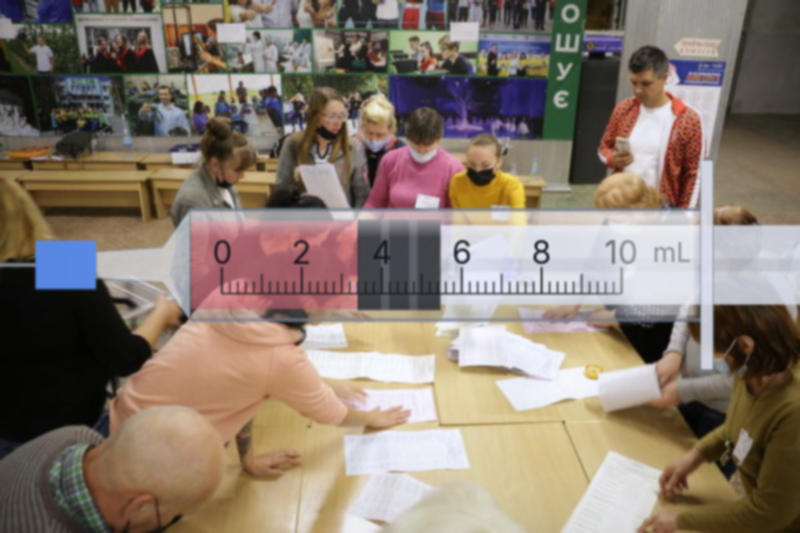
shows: 3.4 mL
